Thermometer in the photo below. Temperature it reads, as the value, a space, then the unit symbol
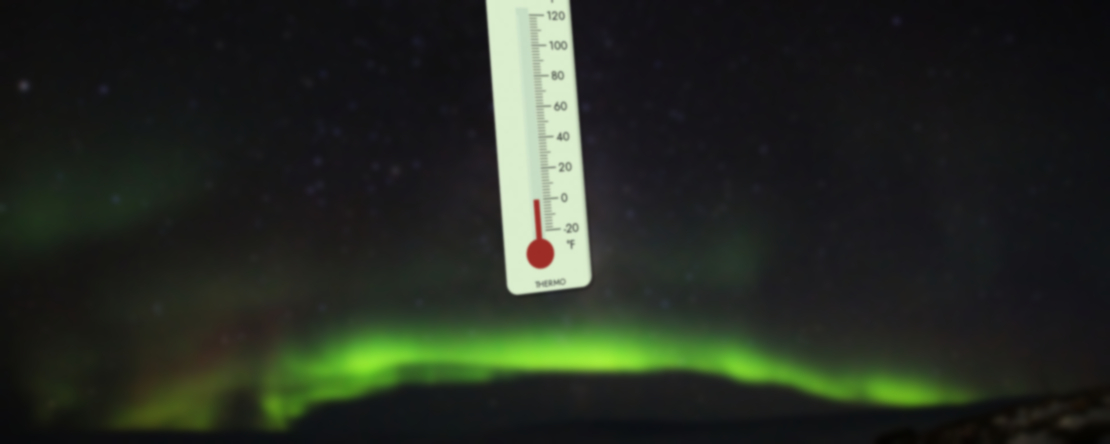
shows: 0 °F
